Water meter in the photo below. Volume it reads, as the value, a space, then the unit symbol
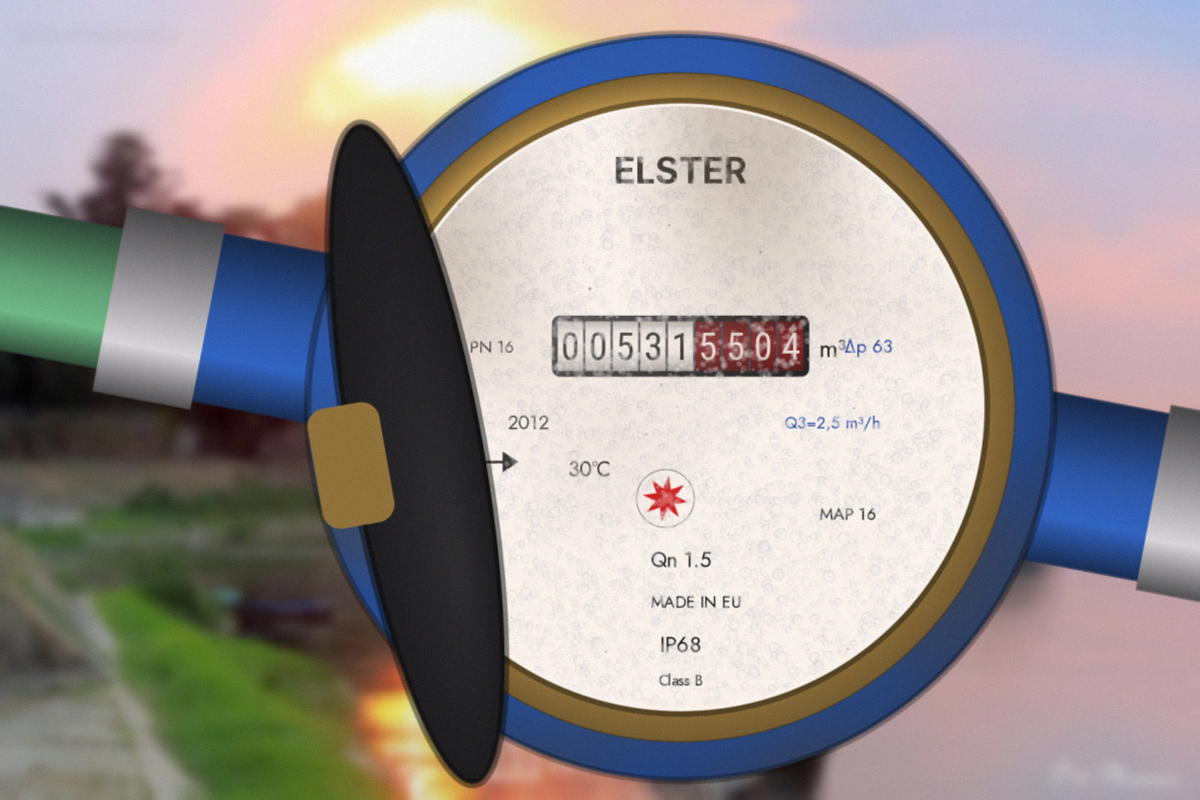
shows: 531.5504 m³
